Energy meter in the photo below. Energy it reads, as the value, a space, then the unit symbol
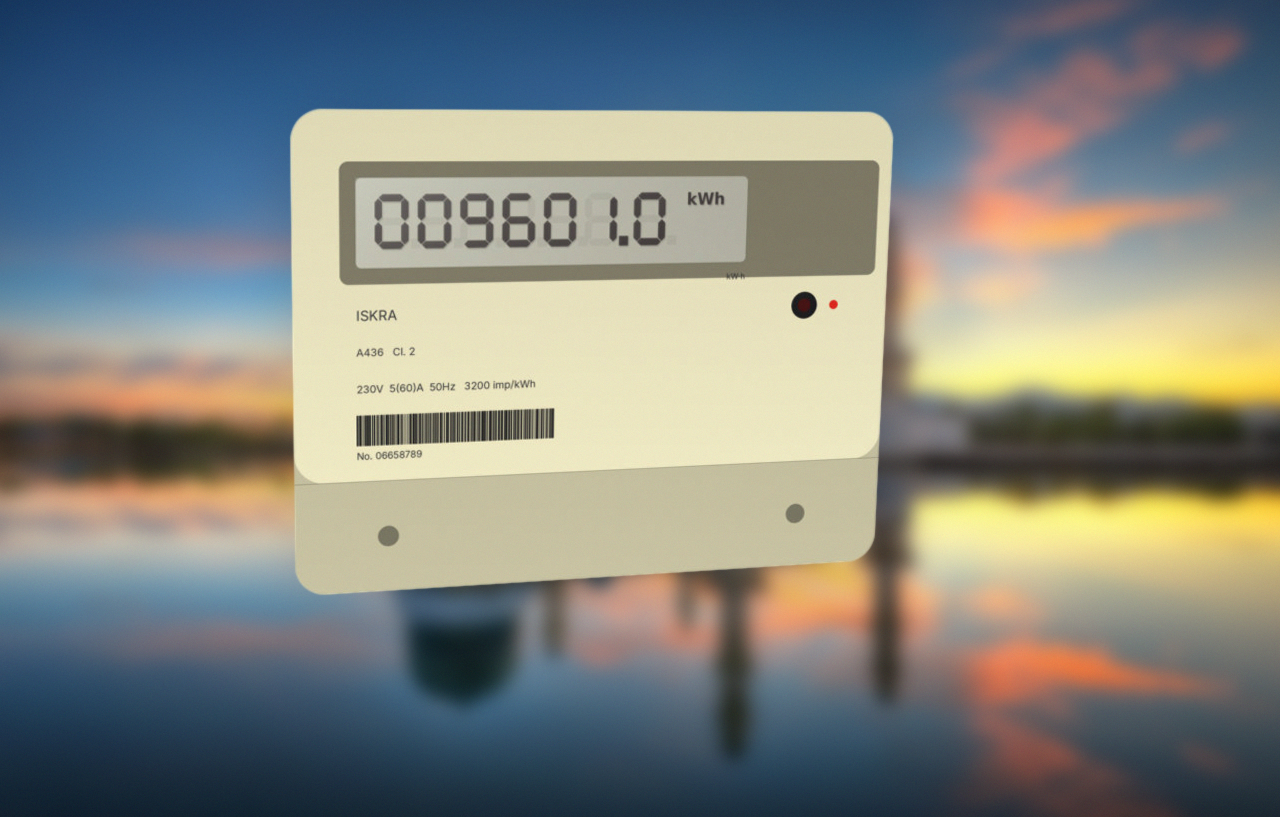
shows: 9601.0 kWh
